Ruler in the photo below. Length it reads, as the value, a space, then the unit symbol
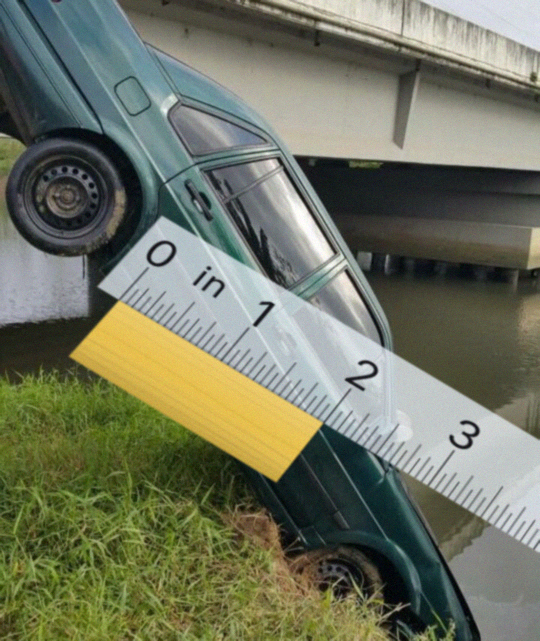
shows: 2 in
